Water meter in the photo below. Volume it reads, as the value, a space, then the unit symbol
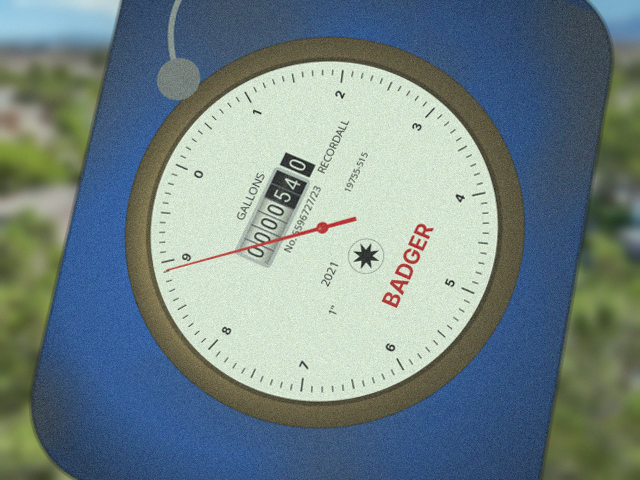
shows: 538.9 gal
